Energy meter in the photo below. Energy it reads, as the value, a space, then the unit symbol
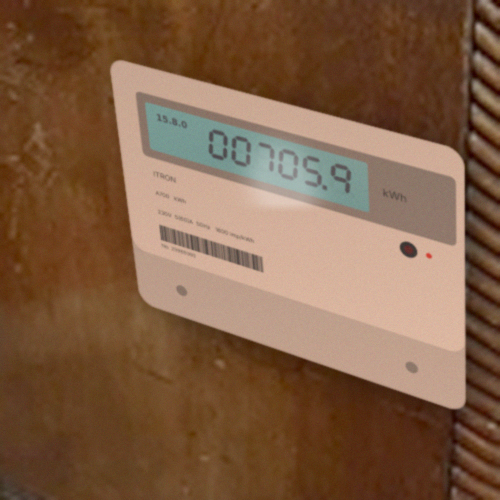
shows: 705.9 kWh
